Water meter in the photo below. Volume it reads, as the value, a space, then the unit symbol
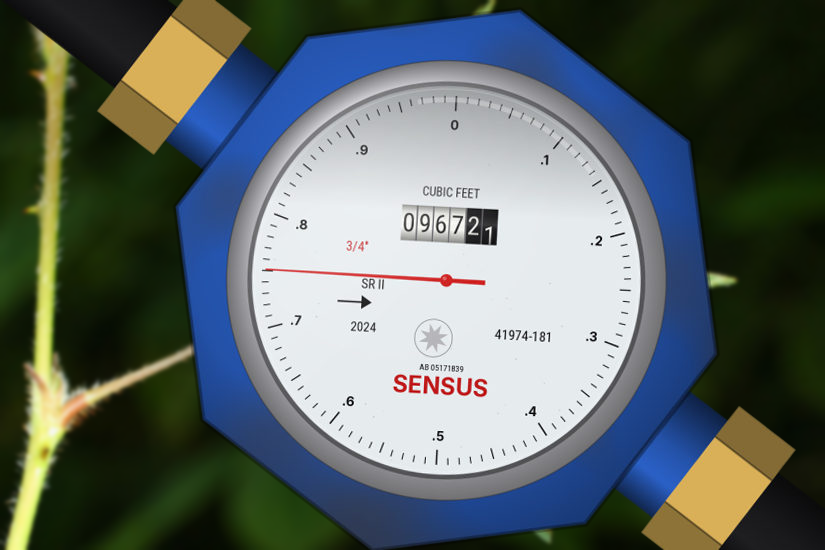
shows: 96720.75 ft³
